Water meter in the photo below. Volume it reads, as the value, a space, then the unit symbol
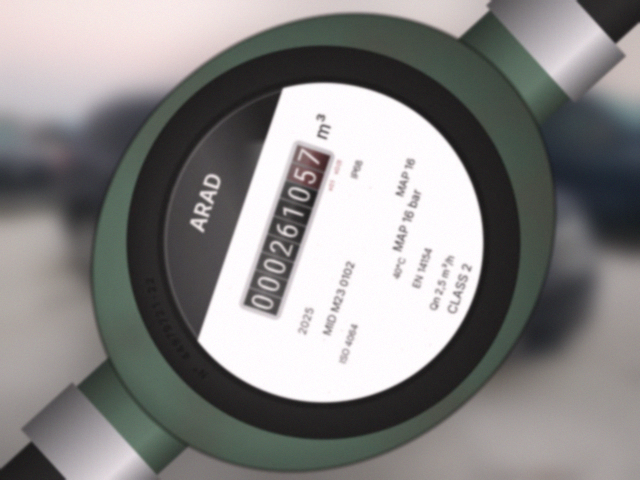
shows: 2610.57 m³
